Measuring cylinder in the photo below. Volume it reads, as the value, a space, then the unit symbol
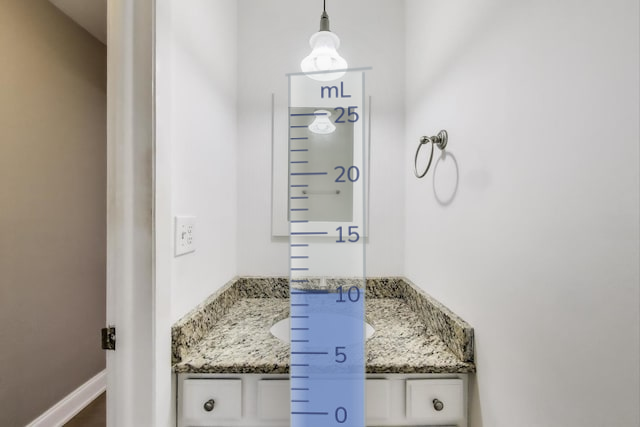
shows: 10 mL
